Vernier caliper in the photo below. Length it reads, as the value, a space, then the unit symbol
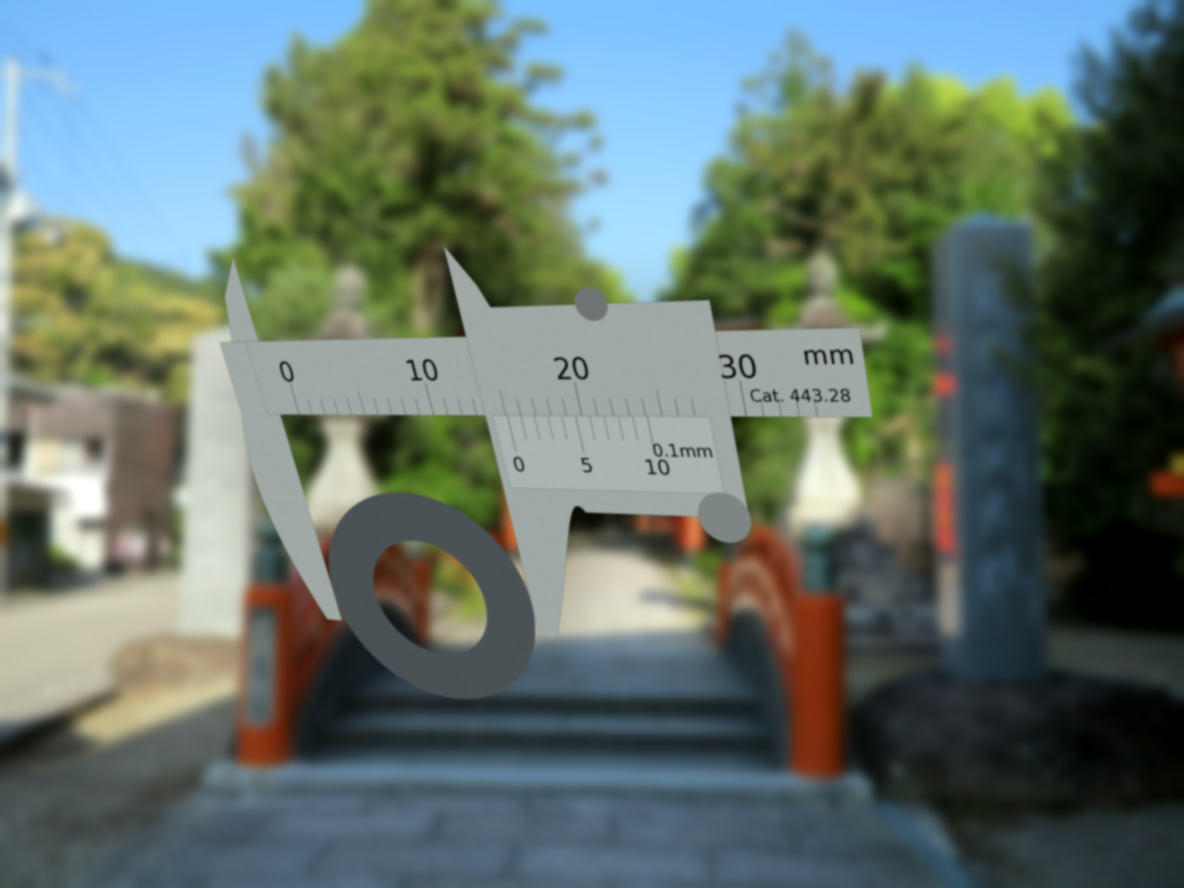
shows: 15.1 mm
